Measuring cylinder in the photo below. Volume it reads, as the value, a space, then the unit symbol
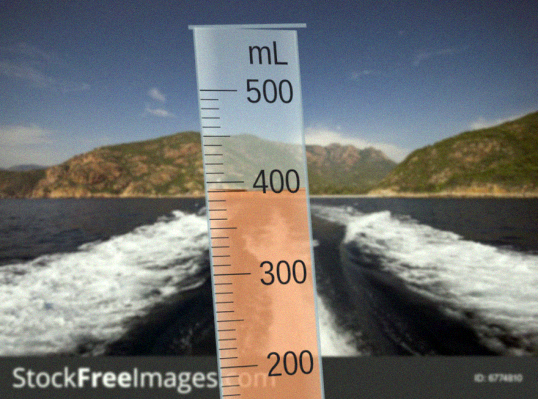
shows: 390 mL
